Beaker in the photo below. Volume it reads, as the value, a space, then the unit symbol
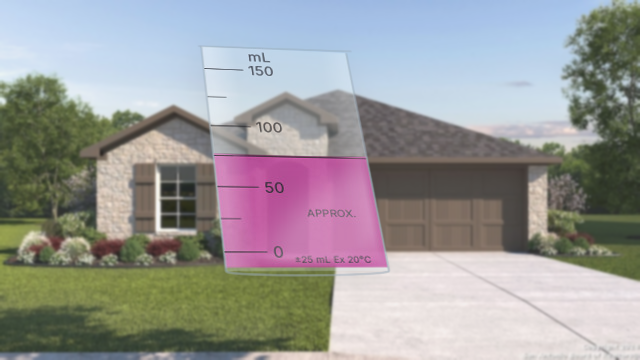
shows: 75 mL
